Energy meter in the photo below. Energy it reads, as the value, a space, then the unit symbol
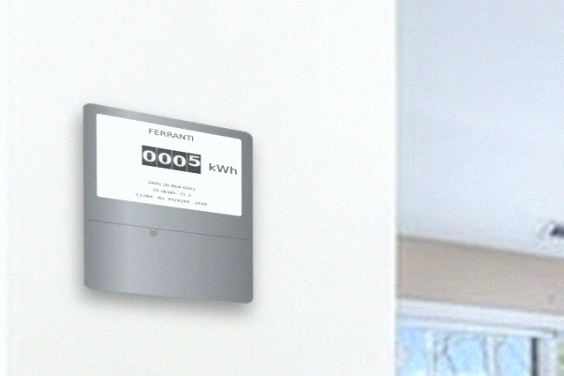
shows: 5 kWh
